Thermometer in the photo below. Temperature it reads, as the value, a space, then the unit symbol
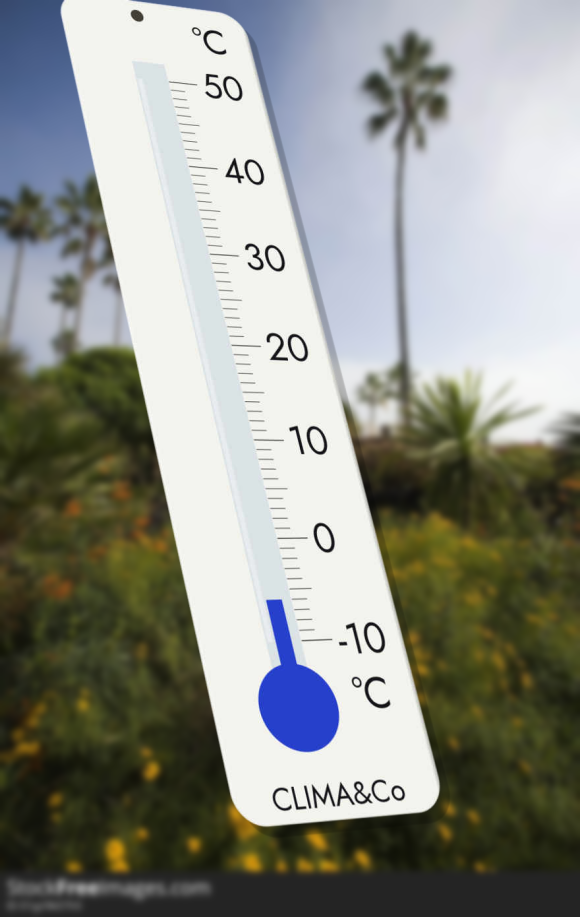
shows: -6 °C
